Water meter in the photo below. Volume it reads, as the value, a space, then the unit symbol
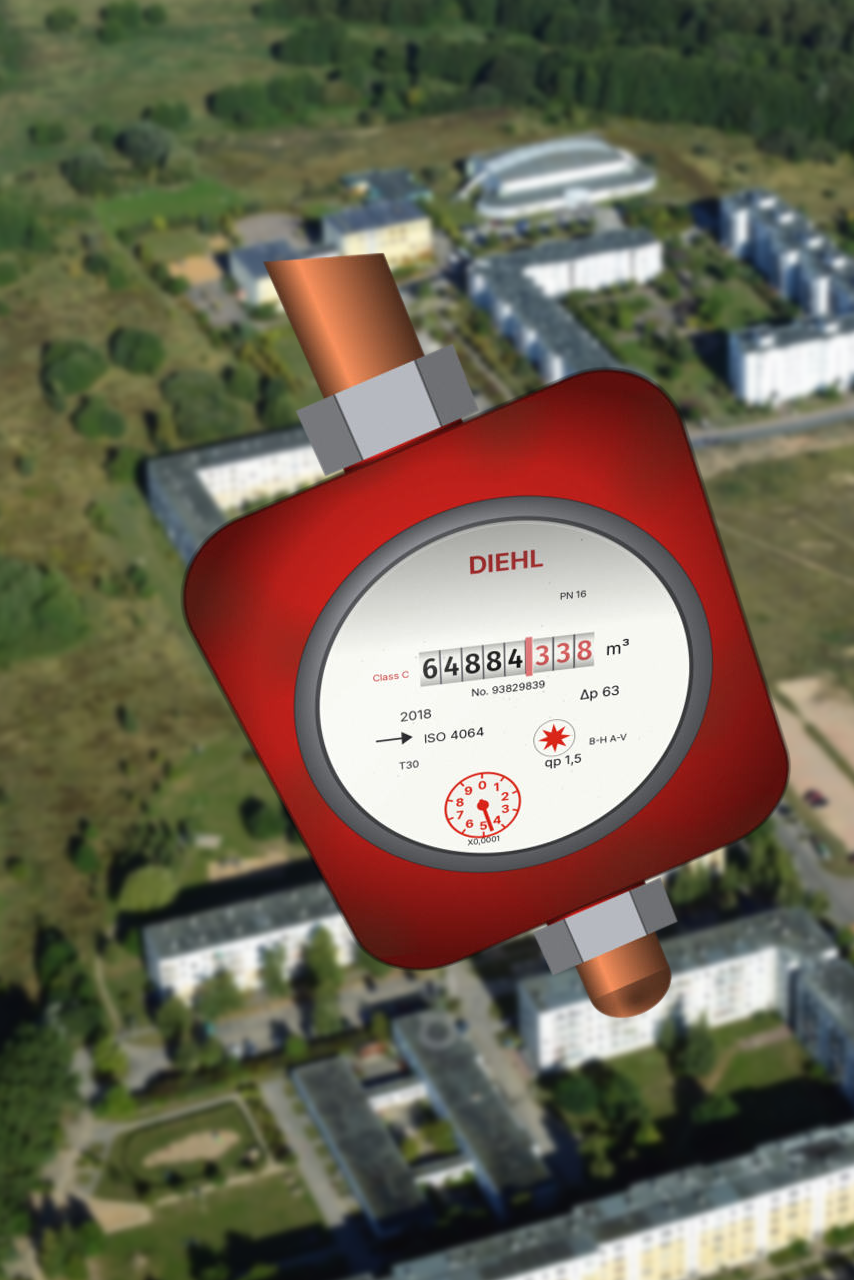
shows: 64884.3384 m³
